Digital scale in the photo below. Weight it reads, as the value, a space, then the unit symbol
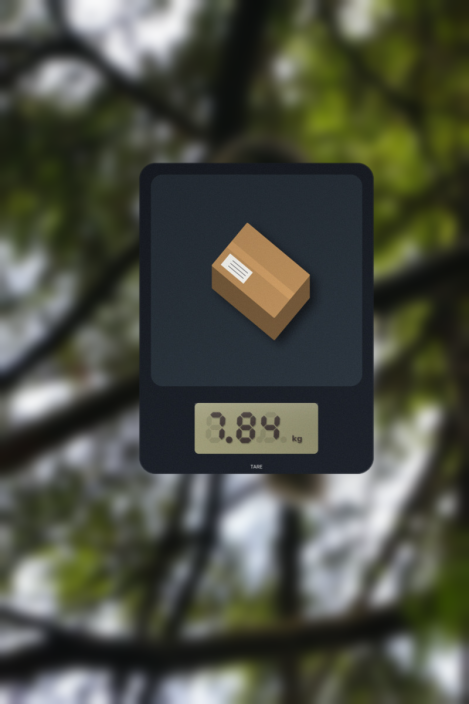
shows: 7.84 kg
